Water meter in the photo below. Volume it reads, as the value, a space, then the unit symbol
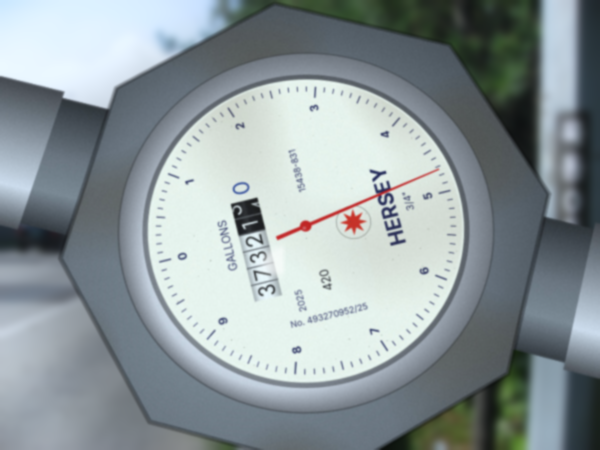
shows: 3732134.7 gal
